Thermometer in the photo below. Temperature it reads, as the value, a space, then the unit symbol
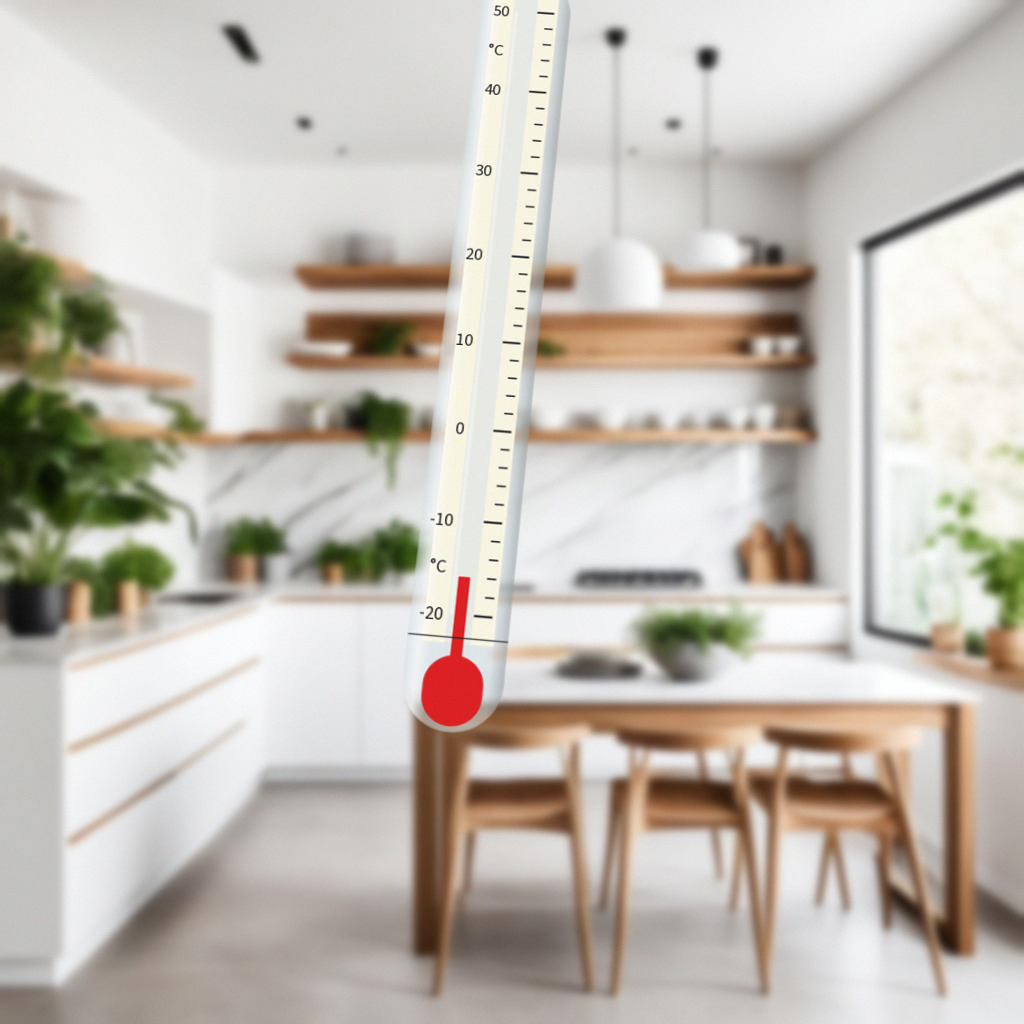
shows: -16 °C
